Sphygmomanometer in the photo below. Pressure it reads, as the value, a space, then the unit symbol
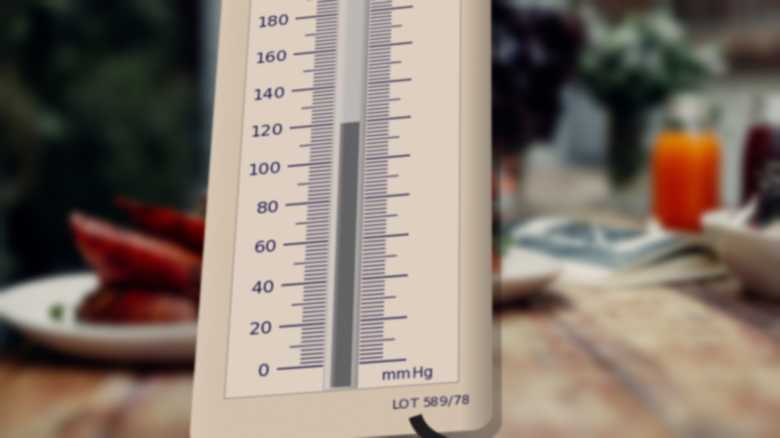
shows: 120 mmHg
